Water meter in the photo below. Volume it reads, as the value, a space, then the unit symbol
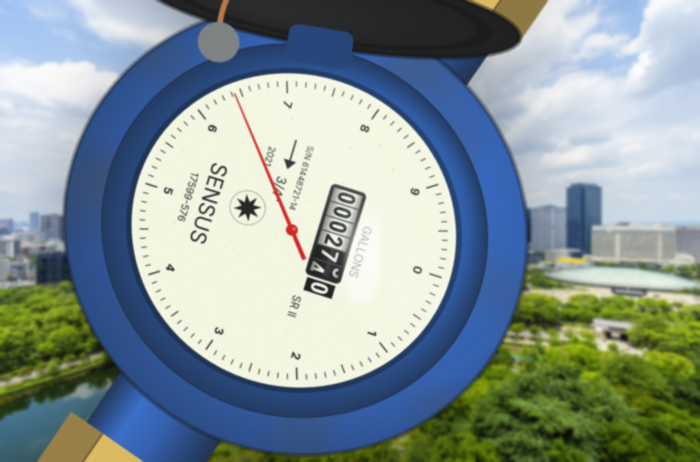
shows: 2736.4 gal
